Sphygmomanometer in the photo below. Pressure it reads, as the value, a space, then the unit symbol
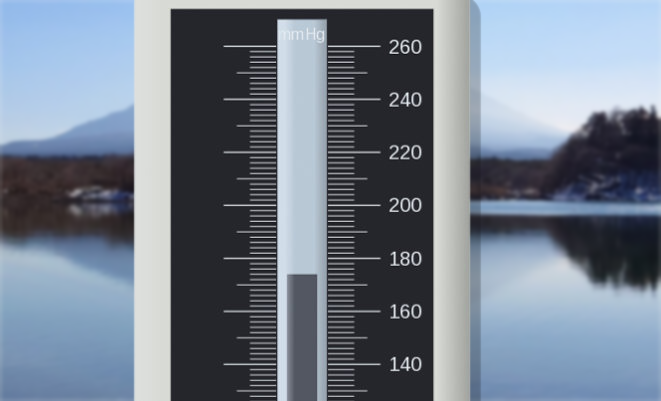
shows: 174 mmHg
